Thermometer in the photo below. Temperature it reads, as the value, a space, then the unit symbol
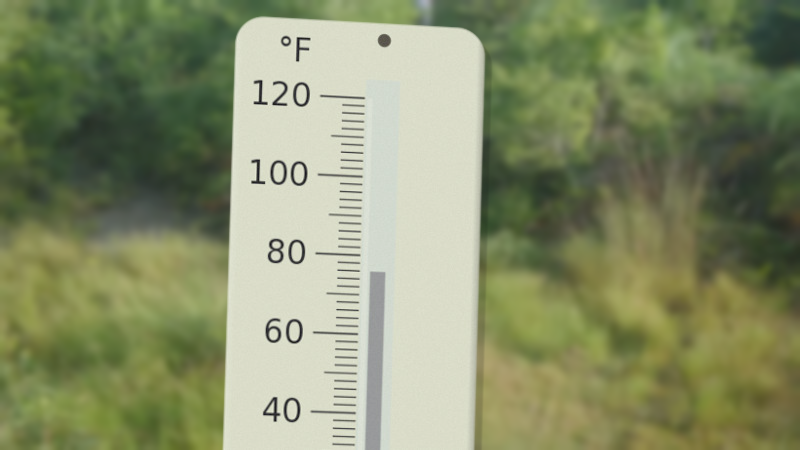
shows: 76 °F
